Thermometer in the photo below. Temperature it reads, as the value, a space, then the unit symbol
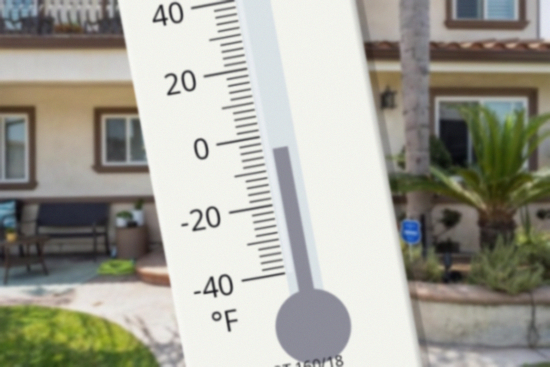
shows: -4 °F
